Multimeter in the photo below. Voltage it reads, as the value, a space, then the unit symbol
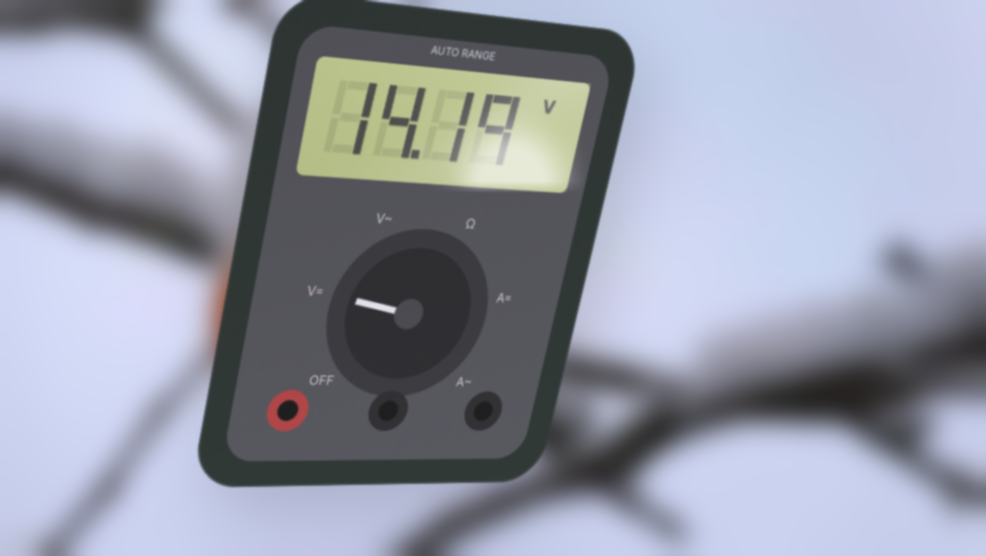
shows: 14.19 V
